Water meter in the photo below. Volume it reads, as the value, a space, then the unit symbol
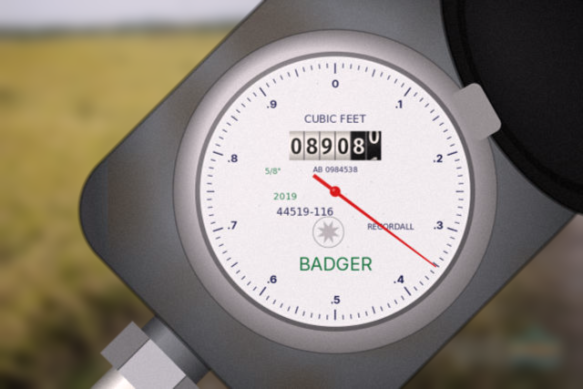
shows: 89080.35 ft³
